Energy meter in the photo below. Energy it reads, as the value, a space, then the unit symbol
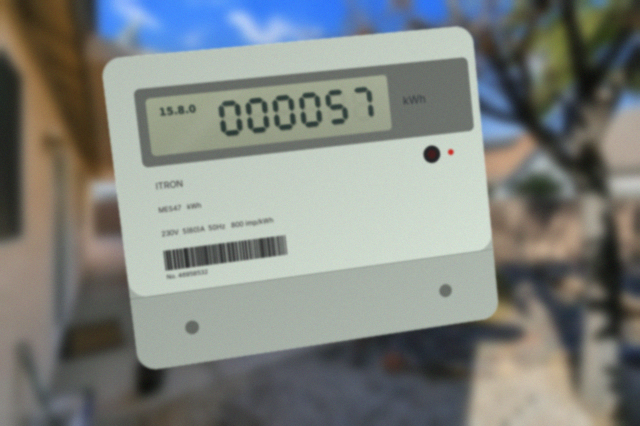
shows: 57 kWh
